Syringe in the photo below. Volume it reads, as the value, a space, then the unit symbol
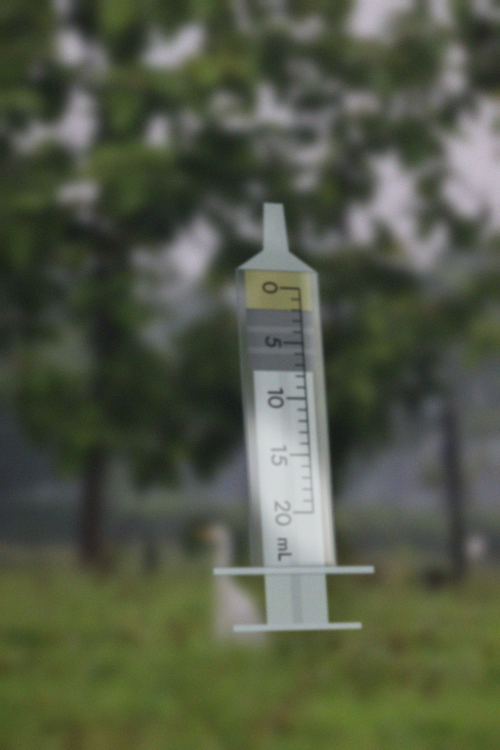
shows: 2 mL
